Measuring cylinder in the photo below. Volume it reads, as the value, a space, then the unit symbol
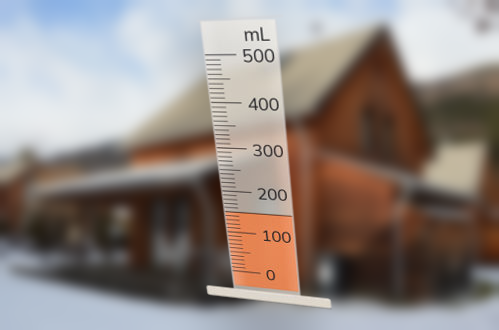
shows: 150 mL
